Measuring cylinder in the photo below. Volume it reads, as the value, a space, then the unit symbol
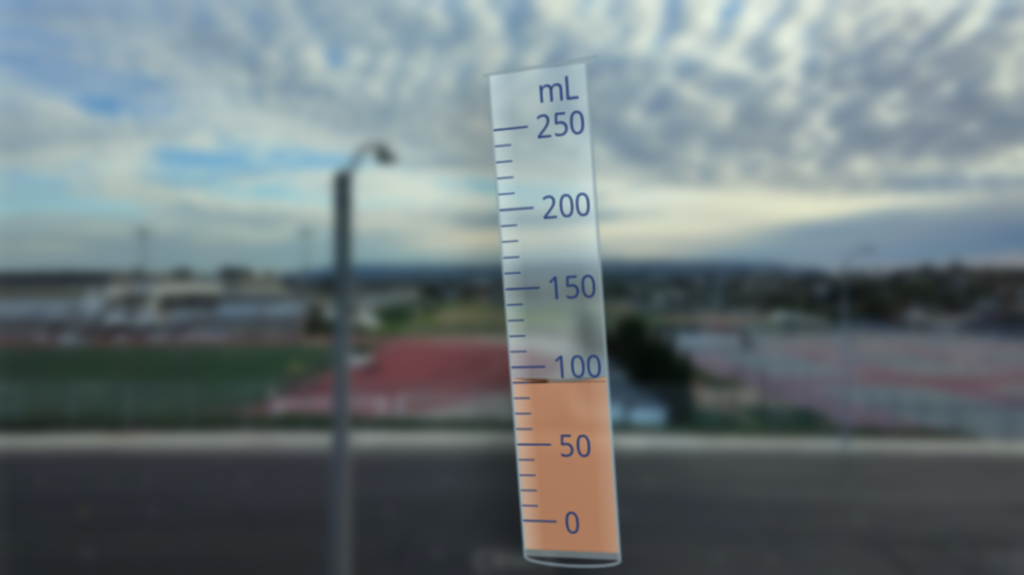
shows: 90 mL
